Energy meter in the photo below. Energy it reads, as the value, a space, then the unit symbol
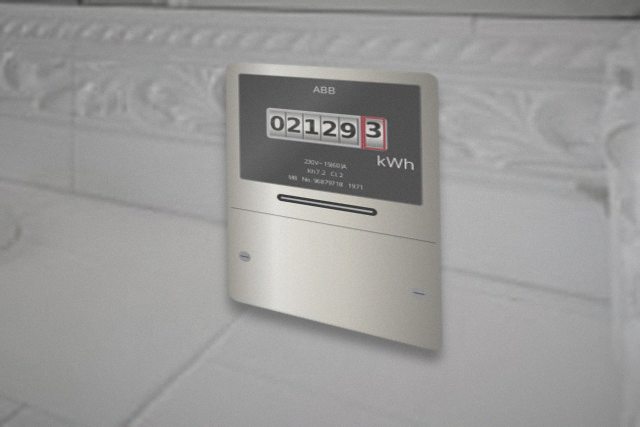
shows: 2129.3 kWh
